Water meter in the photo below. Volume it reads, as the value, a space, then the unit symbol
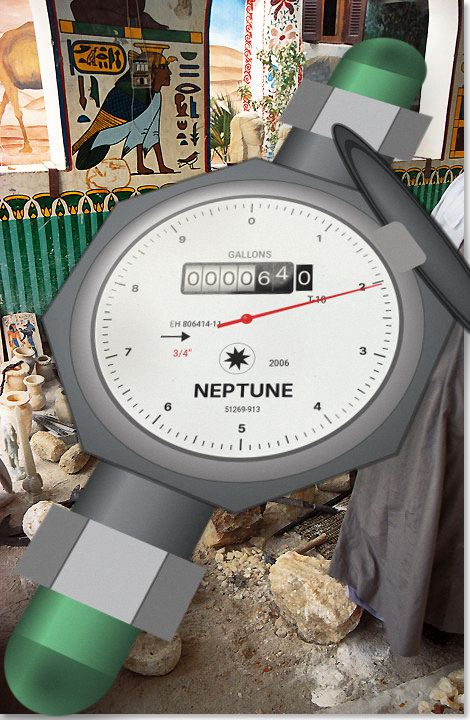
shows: 642.0 gal
